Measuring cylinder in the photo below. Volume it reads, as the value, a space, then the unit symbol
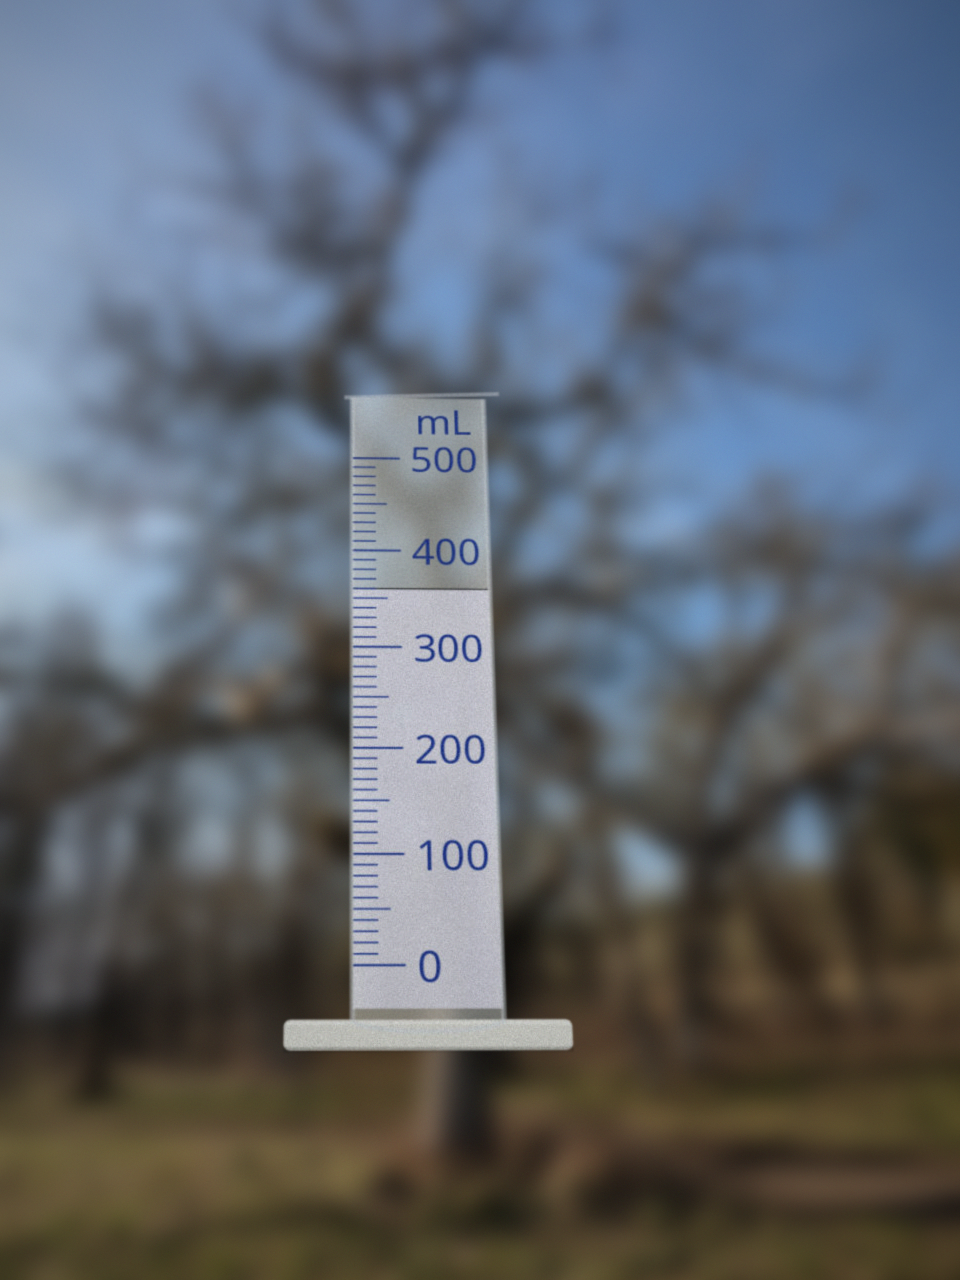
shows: 360 mL
